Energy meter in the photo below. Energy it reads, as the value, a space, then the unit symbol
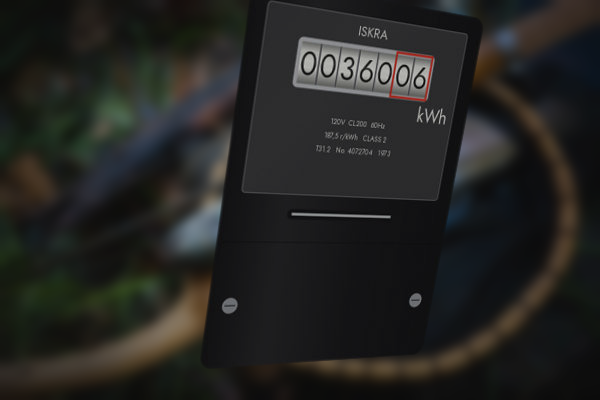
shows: 360.06 kWh
